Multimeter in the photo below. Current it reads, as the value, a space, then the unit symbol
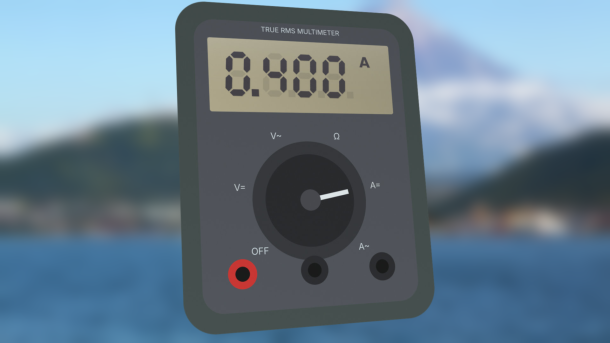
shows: 0.400 A
